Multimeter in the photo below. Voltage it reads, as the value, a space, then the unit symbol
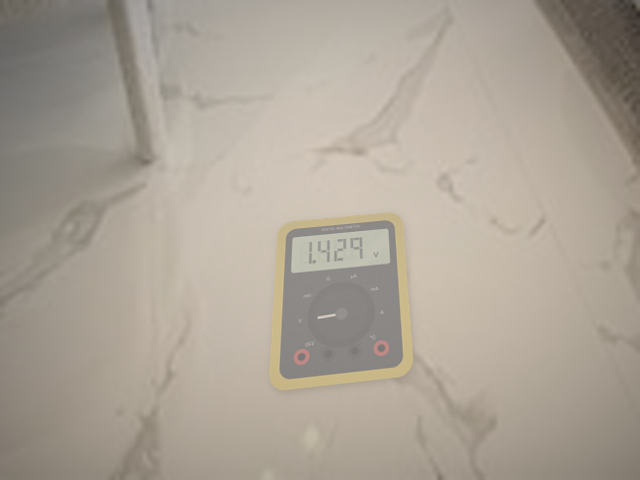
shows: 1.429 V
